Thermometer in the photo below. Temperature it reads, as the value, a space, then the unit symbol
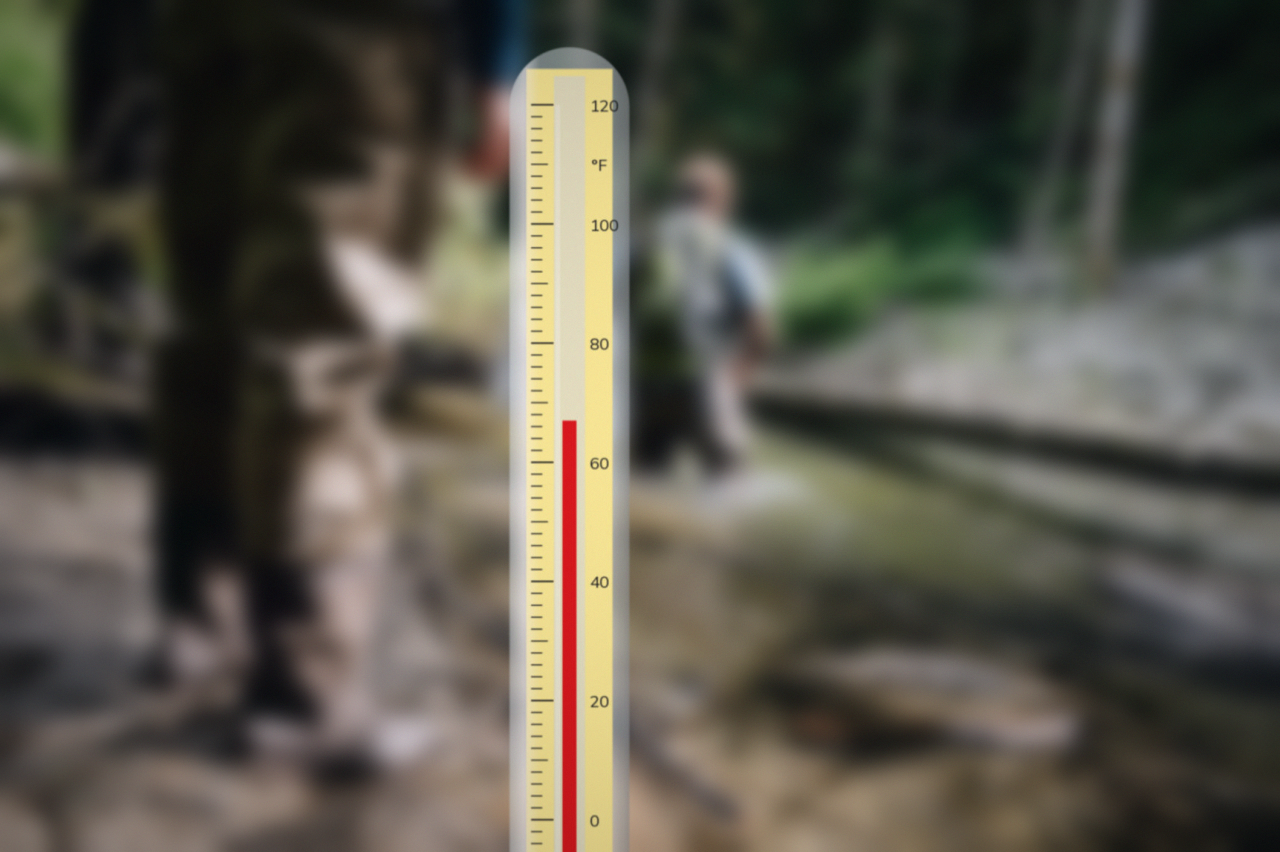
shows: 67 °F
